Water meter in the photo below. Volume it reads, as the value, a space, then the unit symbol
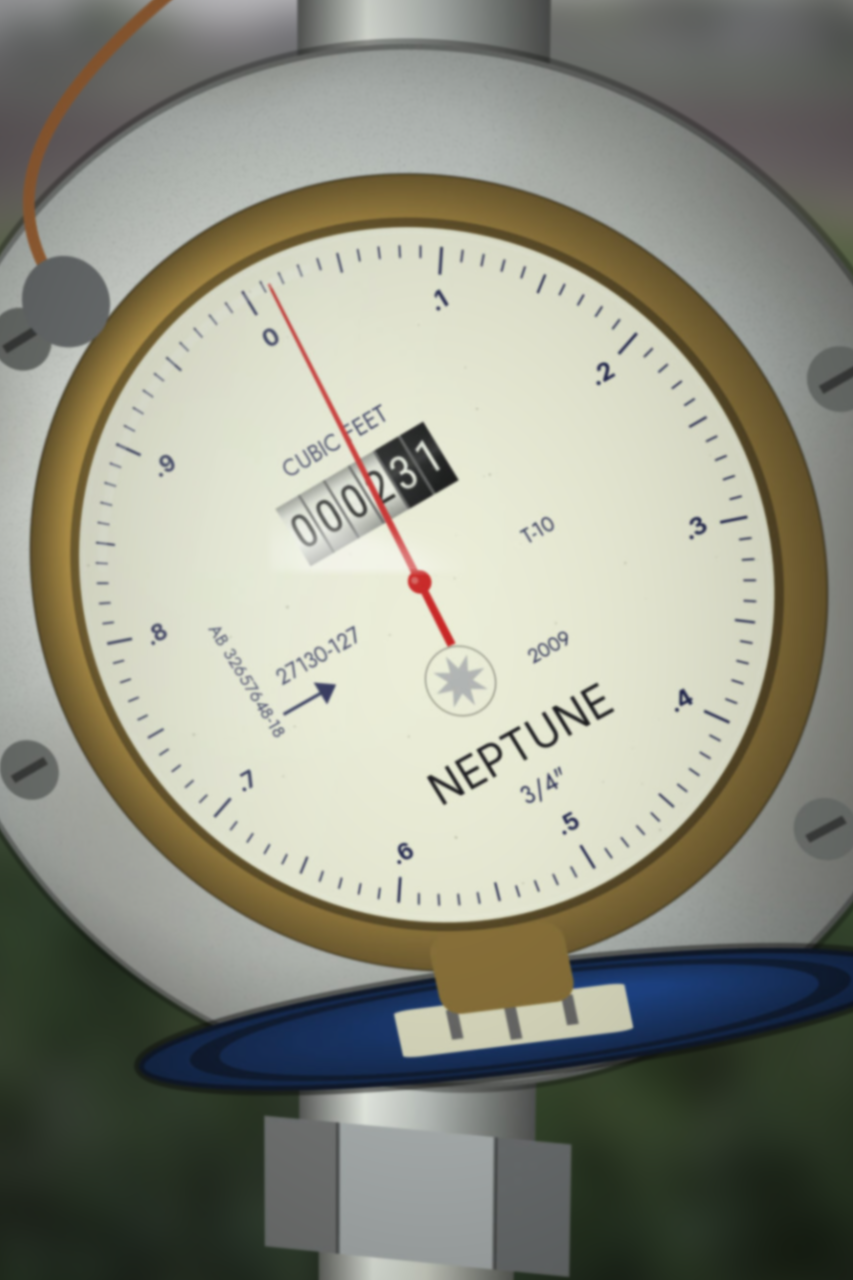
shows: 231.01 ft³
